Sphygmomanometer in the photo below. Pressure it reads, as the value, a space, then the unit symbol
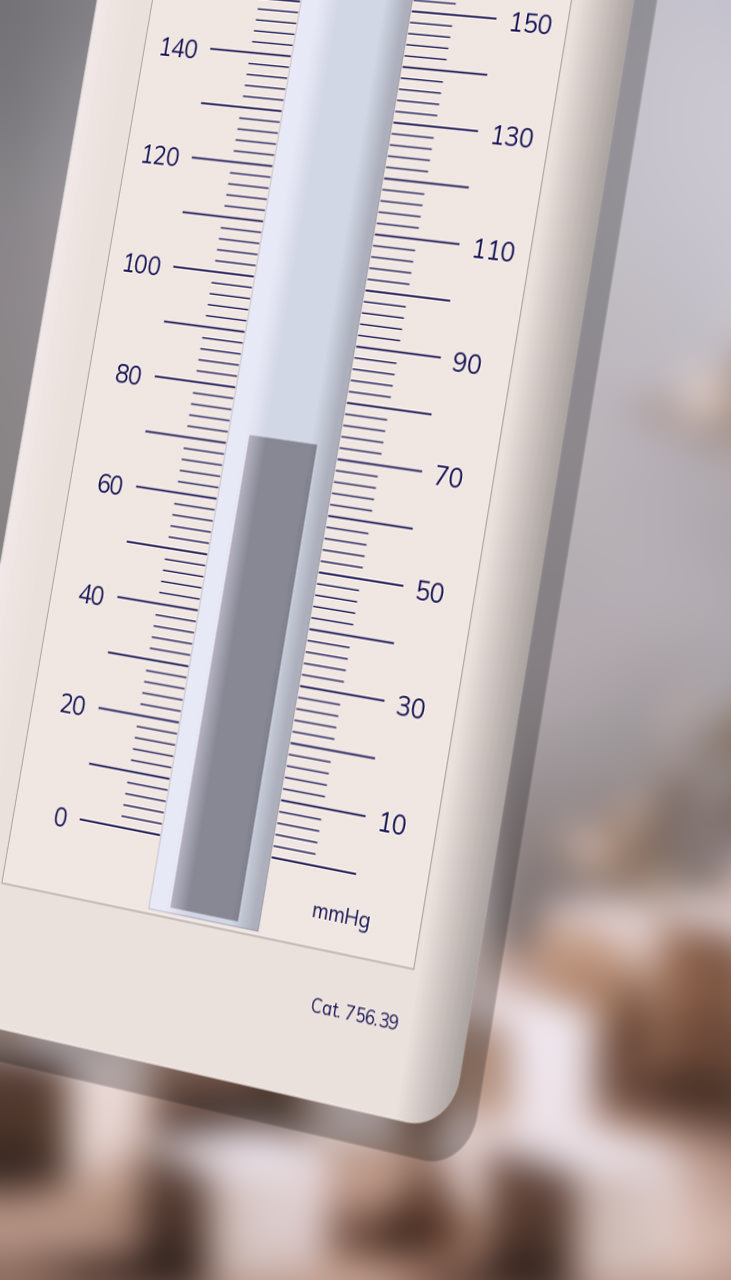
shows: 72 mmHg
